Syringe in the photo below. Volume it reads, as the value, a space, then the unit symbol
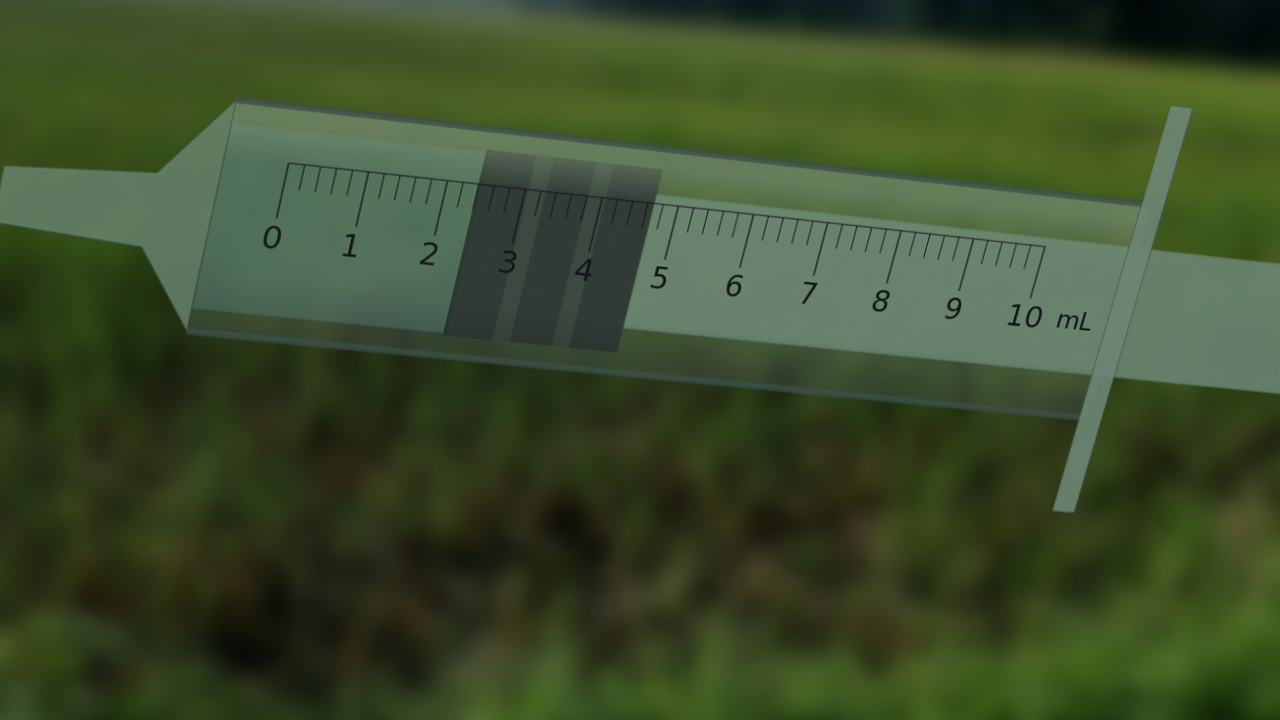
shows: 2.4 mL
